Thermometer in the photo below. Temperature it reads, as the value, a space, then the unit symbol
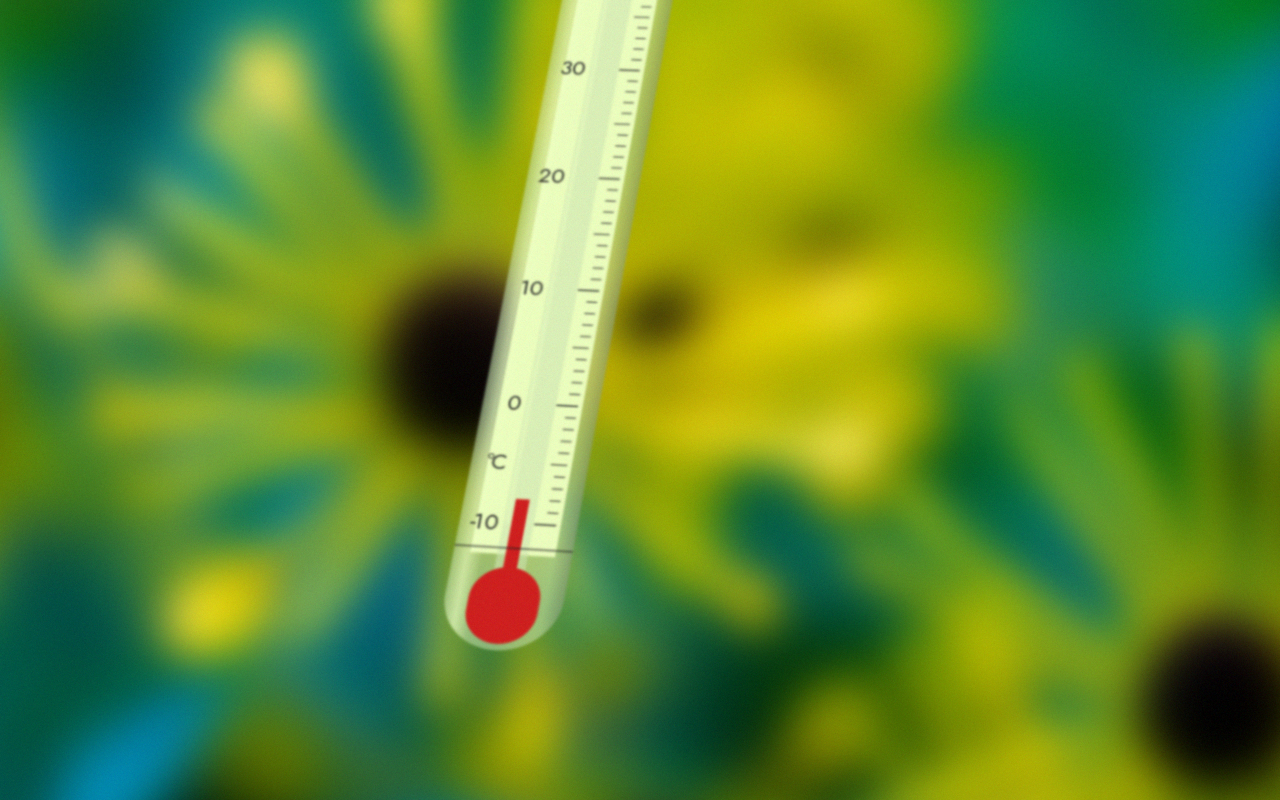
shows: -8 °C
